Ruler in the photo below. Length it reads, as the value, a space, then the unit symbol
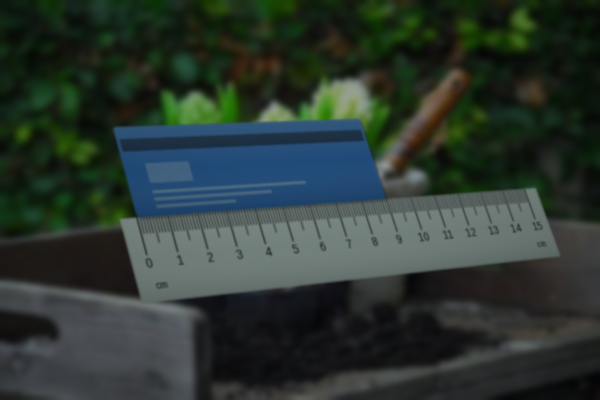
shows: 9 cm
